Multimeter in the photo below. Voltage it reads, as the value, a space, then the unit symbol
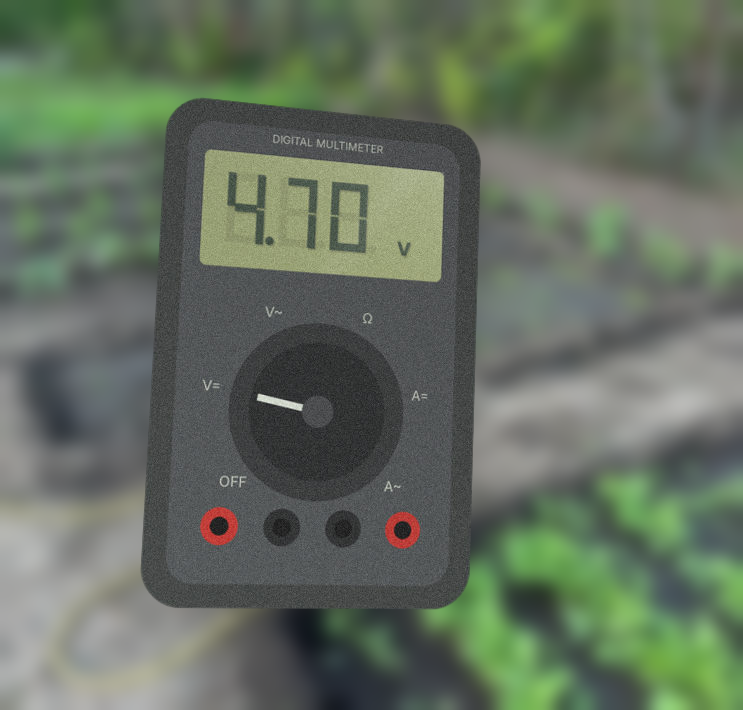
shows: 4.70 V
